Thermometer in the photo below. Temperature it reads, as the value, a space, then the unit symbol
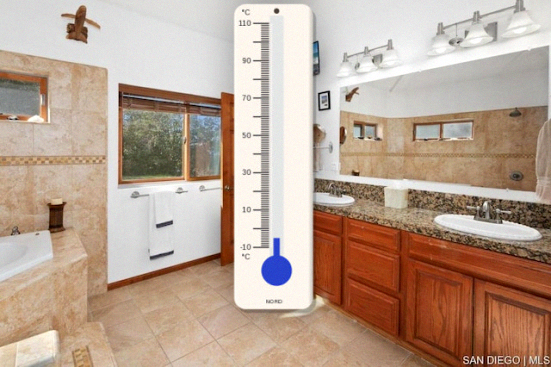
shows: -5 °C
